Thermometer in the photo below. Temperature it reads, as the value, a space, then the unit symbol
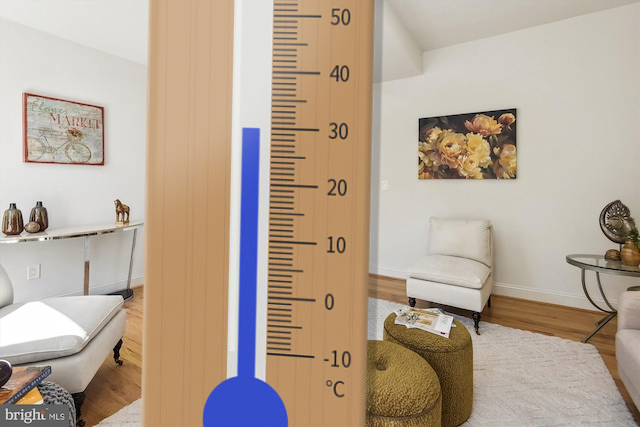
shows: 30 °C
